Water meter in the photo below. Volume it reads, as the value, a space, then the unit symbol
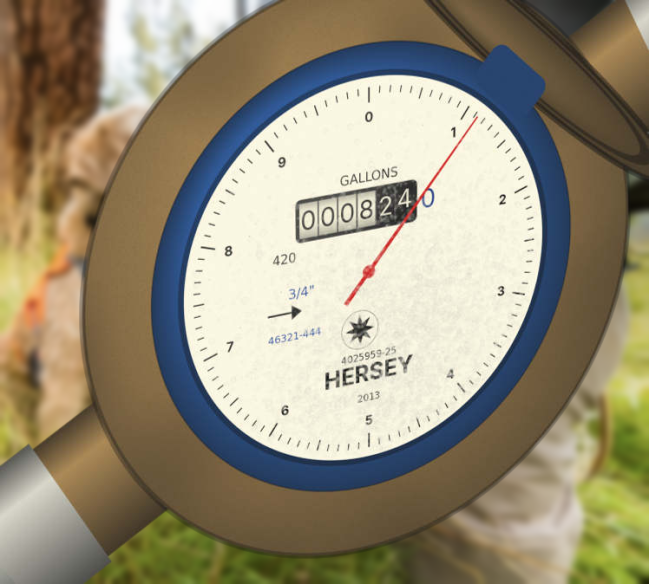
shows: 8241.1 gal
